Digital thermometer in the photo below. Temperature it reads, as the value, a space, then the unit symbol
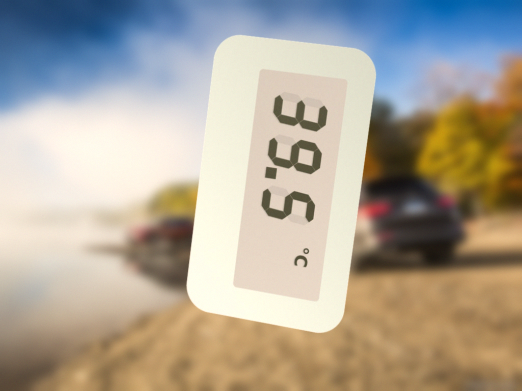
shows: 39.5 °C
